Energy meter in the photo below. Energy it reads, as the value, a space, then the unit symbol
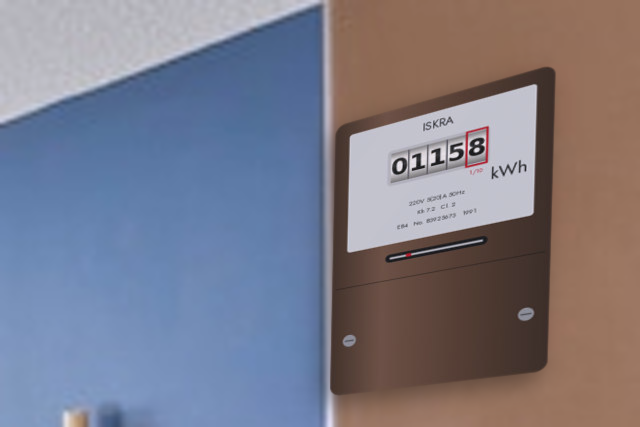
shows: 115.8 kWh
